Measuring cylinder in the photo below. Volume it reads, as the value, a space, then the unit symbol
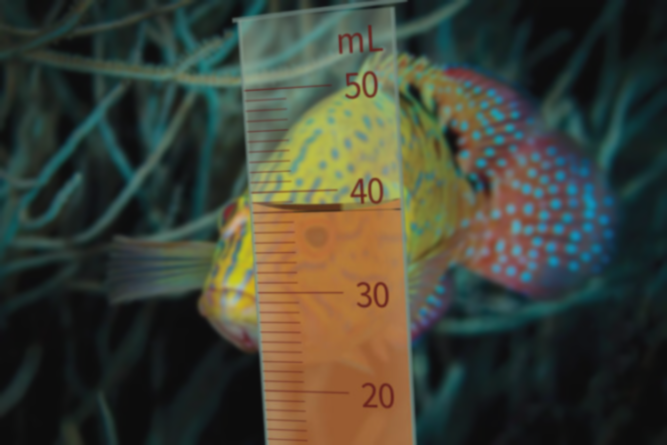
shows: 38 mL
